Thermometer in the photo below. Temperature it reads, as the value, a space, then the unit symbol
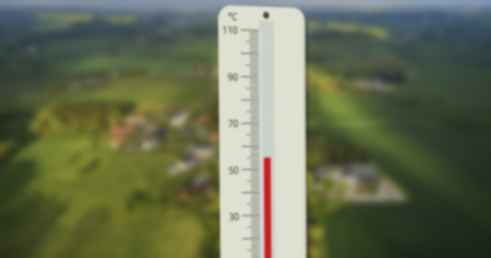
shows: 55 °C
